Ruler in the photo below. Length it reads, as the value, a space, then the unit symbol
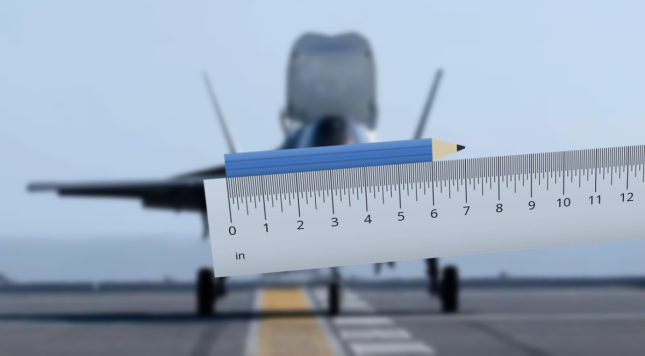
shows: 7 in
